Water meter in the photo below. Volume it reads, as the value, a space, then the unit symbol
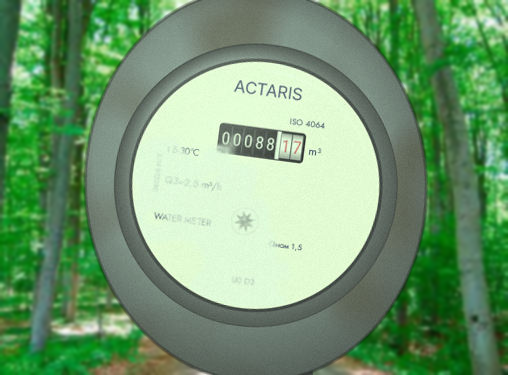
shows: 88.17 m³
